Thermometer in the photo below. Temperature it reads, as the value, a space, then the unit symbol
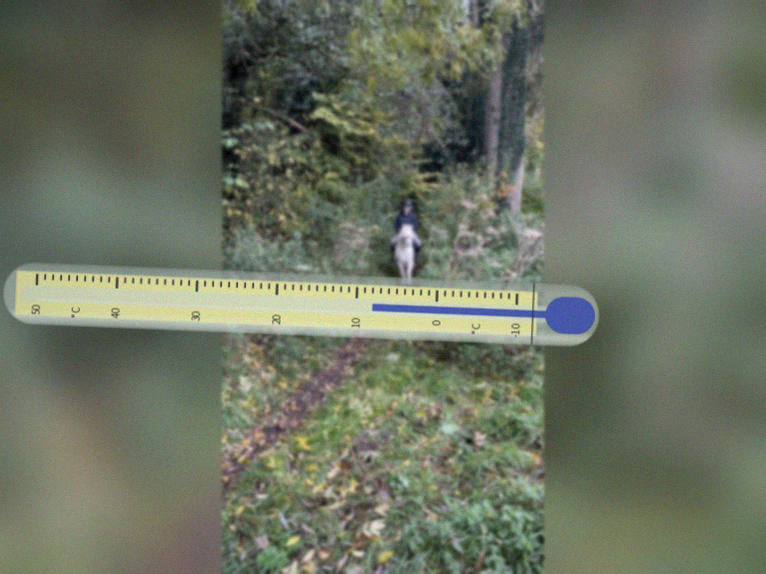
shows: 8 °C
